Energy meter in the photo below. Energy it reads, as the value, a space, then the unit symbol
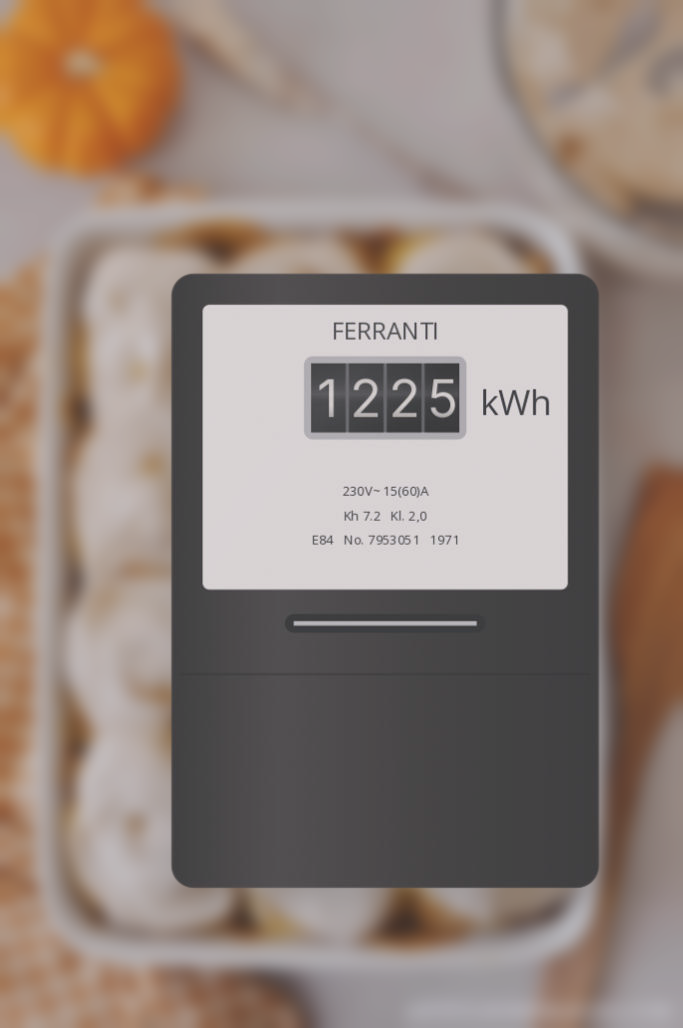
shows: 1225 kWh
